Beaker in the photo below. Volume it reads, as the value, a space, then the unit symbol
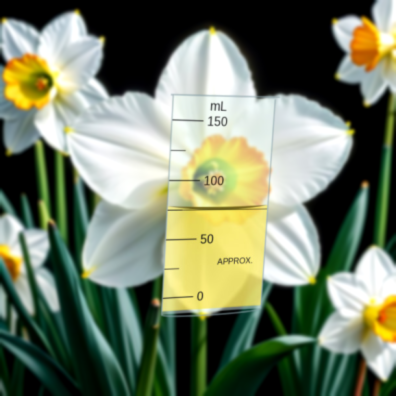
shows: 75 mL
